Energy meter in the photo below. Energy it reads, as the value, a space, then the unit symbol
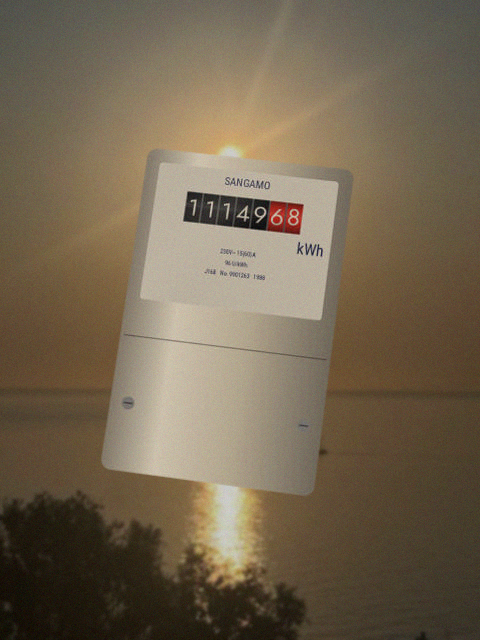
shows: 11149.68 kWh
